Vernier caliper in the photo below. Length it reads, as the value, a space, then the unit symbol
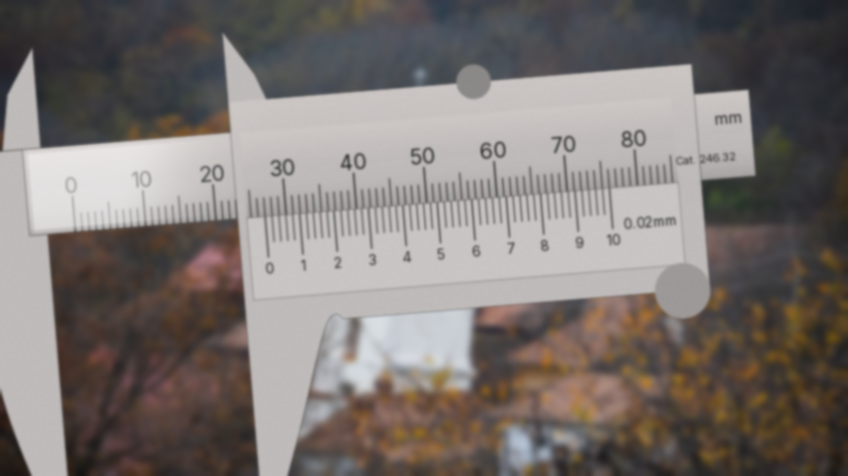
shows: 27.0 mm
